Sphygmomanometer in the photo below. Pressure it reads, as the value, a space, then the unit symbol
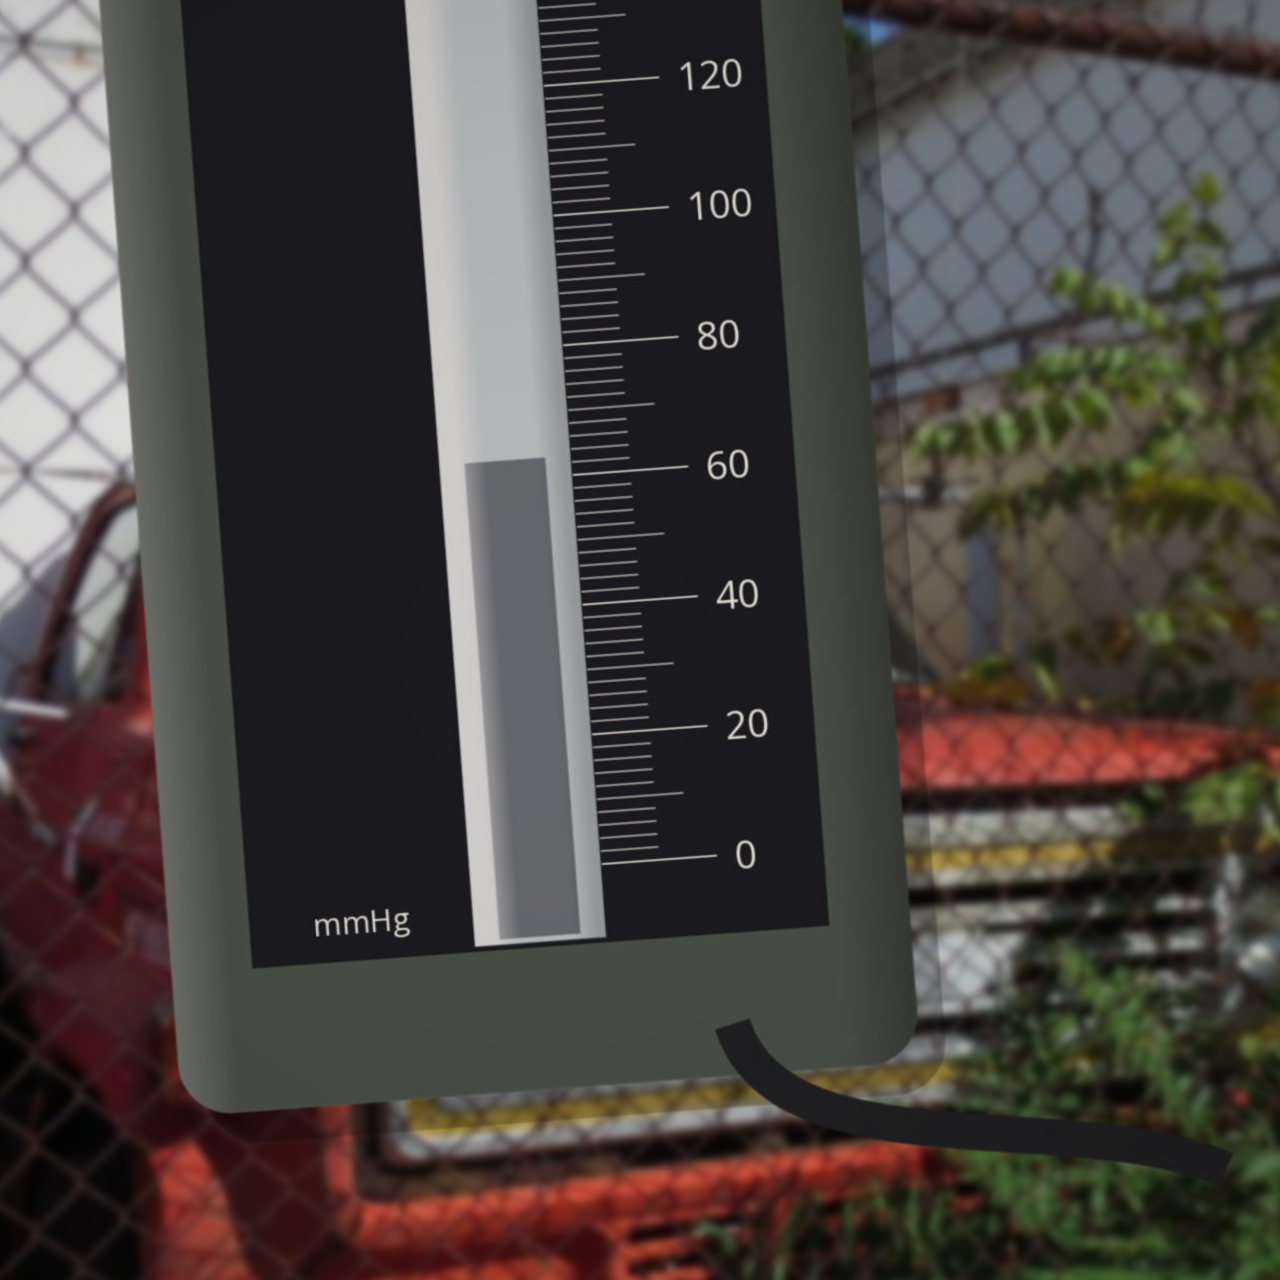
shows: 63 mmHg
